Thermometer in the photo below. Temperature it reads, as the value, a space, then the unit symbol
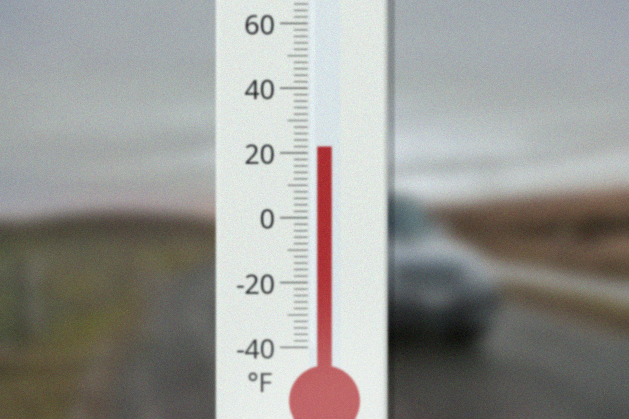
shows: 22 °F
